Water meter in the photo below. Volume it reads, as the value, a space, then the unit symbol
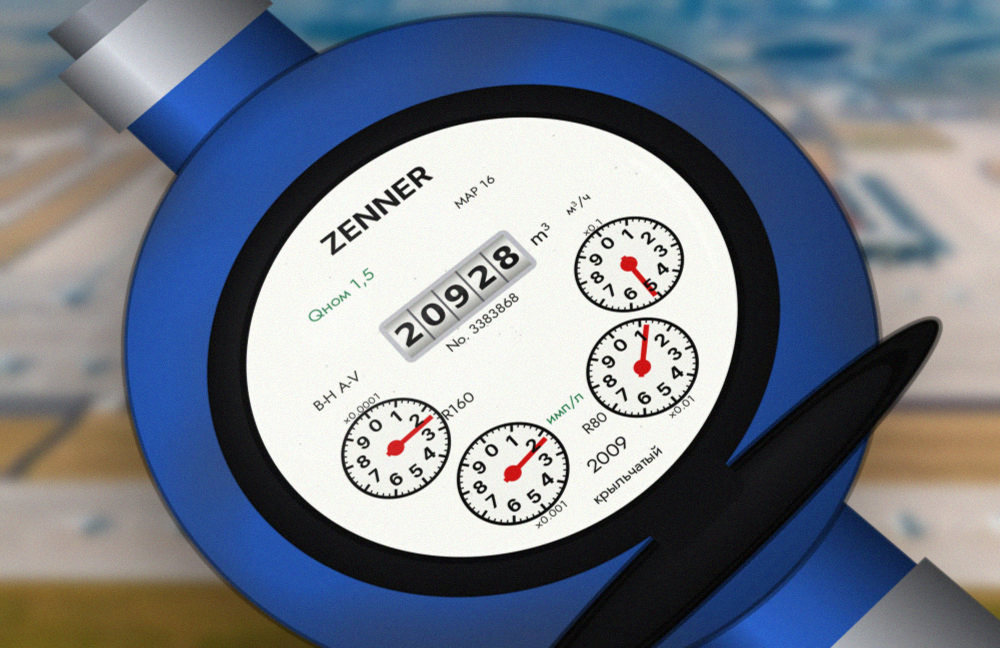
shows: 20928.5122 m³
